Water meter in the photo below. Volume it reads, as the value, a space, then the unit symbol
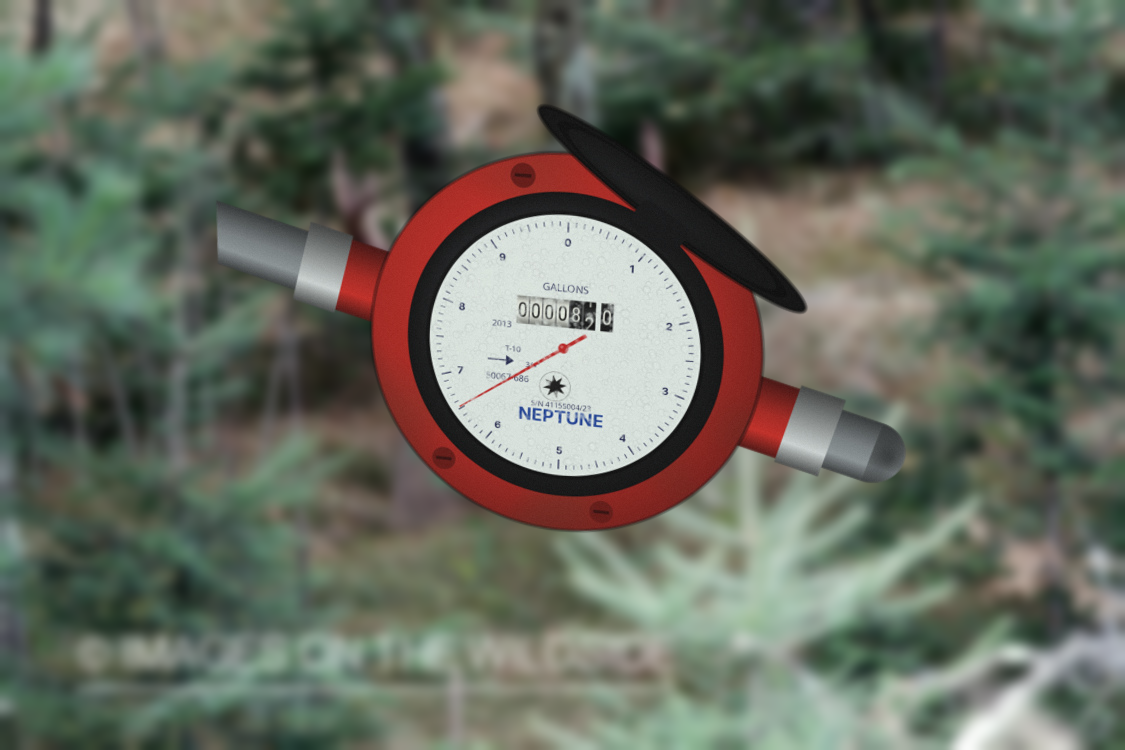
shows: 816.5 gal
